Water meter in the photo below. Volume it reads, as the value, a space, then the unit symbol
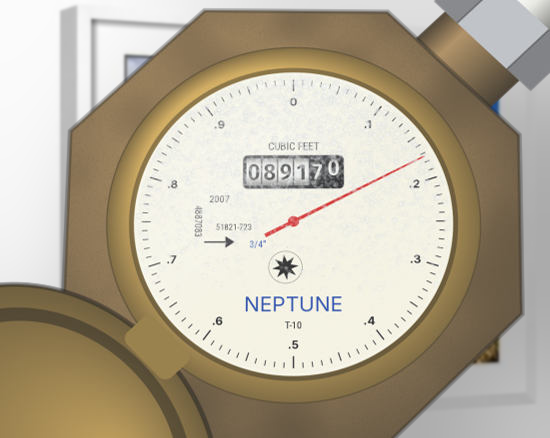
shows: 89170.17 ft³
